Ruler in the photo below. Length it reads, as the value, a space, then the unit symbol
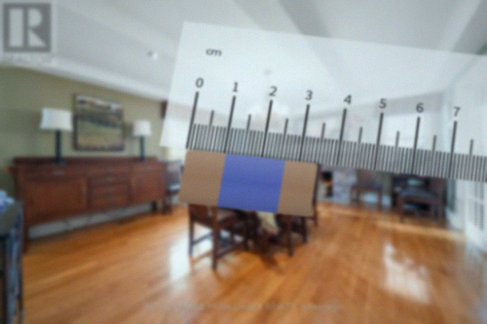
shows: 3.5 cm
